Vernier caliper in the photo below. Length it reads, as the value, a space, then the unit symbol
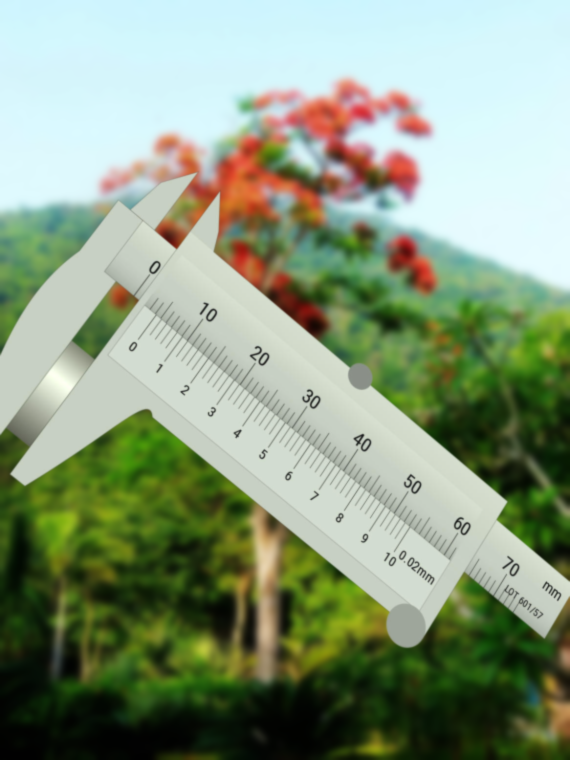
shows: 4.2 mm
